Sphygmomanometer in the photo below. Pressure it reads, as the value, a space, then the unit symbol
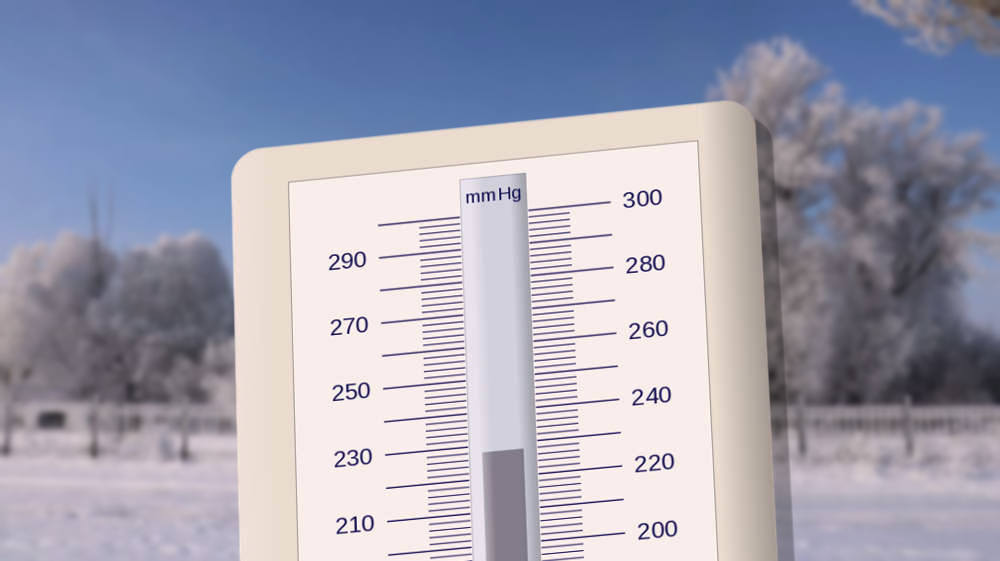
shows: 228 mmHg
